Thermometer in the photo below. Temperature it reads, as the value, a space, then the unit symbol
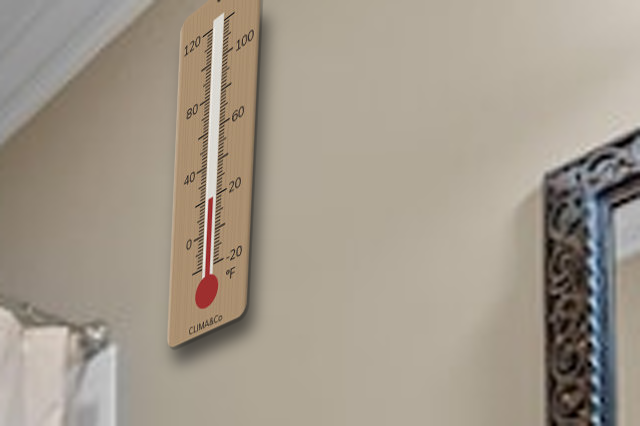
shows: 20 °F
